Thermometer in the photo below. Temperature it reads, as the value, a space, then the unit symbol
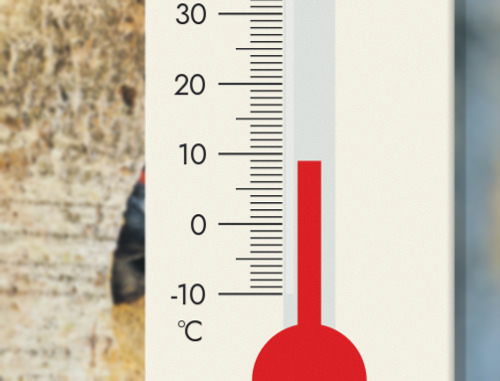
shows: 9 °C
